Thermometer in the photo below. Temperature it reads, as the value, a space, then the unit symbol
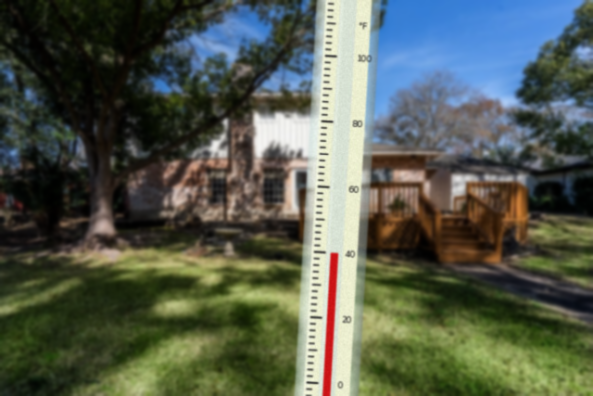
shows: 40 °F
